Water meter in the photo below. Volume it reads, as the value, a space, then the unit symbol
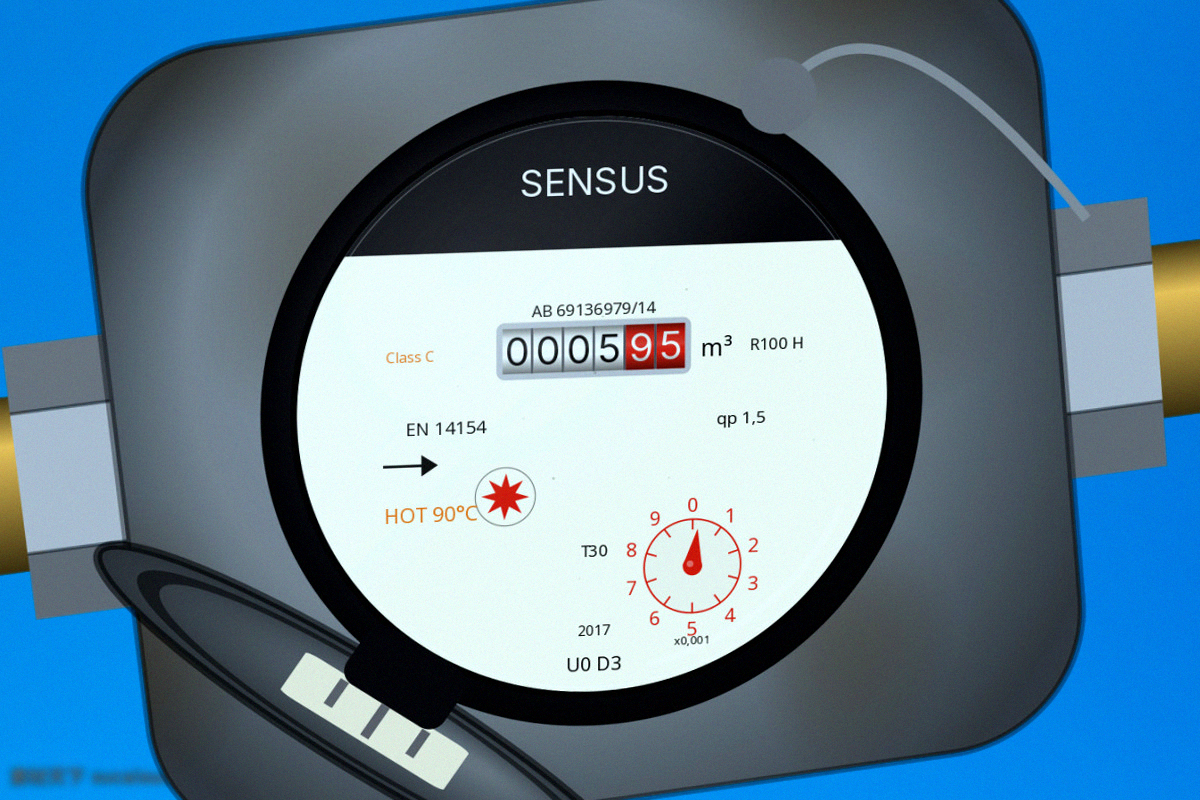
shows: 5.950 m³
